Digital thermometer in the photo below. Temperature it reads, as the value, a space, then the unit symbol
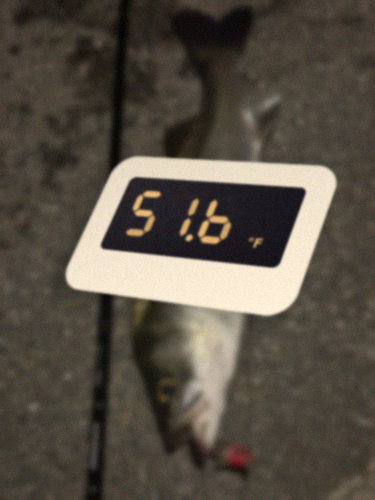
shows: 51.6 °F
